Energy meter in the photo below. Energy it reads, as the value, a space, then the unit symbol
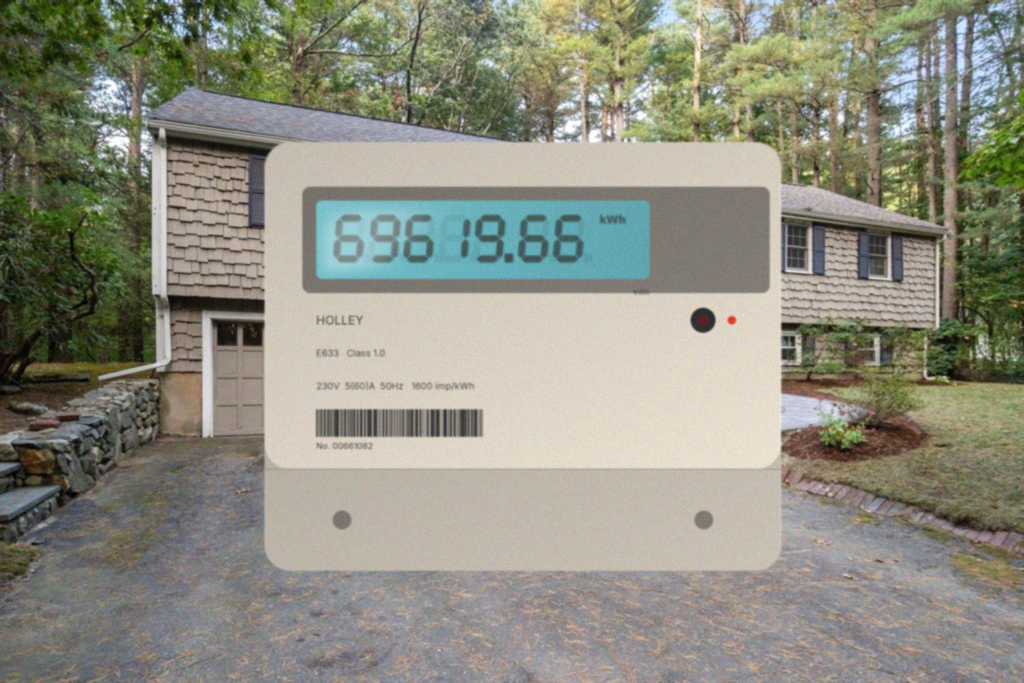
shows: 69619.66 kWh
